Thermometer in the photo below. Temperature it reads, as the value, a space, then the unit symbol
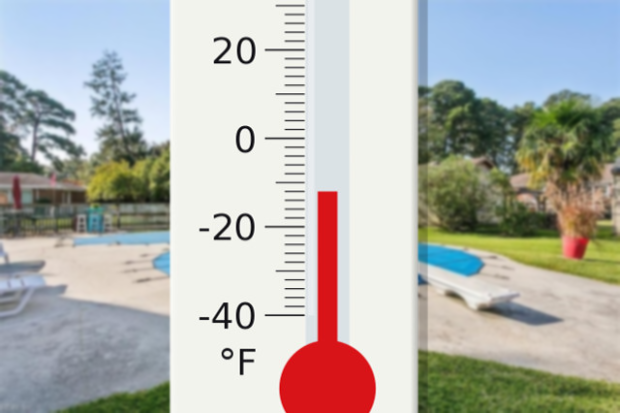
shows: -12 °F
